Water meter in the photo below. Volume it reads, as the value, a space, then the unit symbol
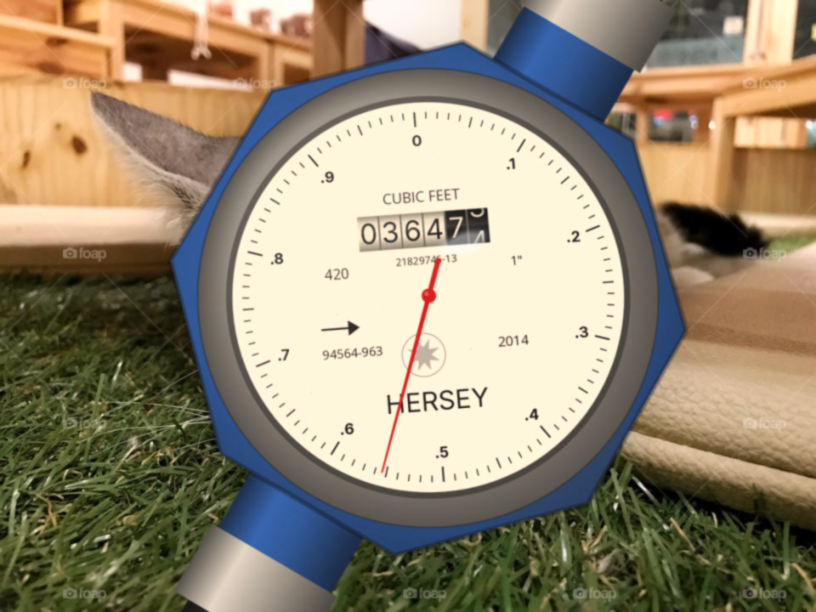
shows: 36473.55 ft³
